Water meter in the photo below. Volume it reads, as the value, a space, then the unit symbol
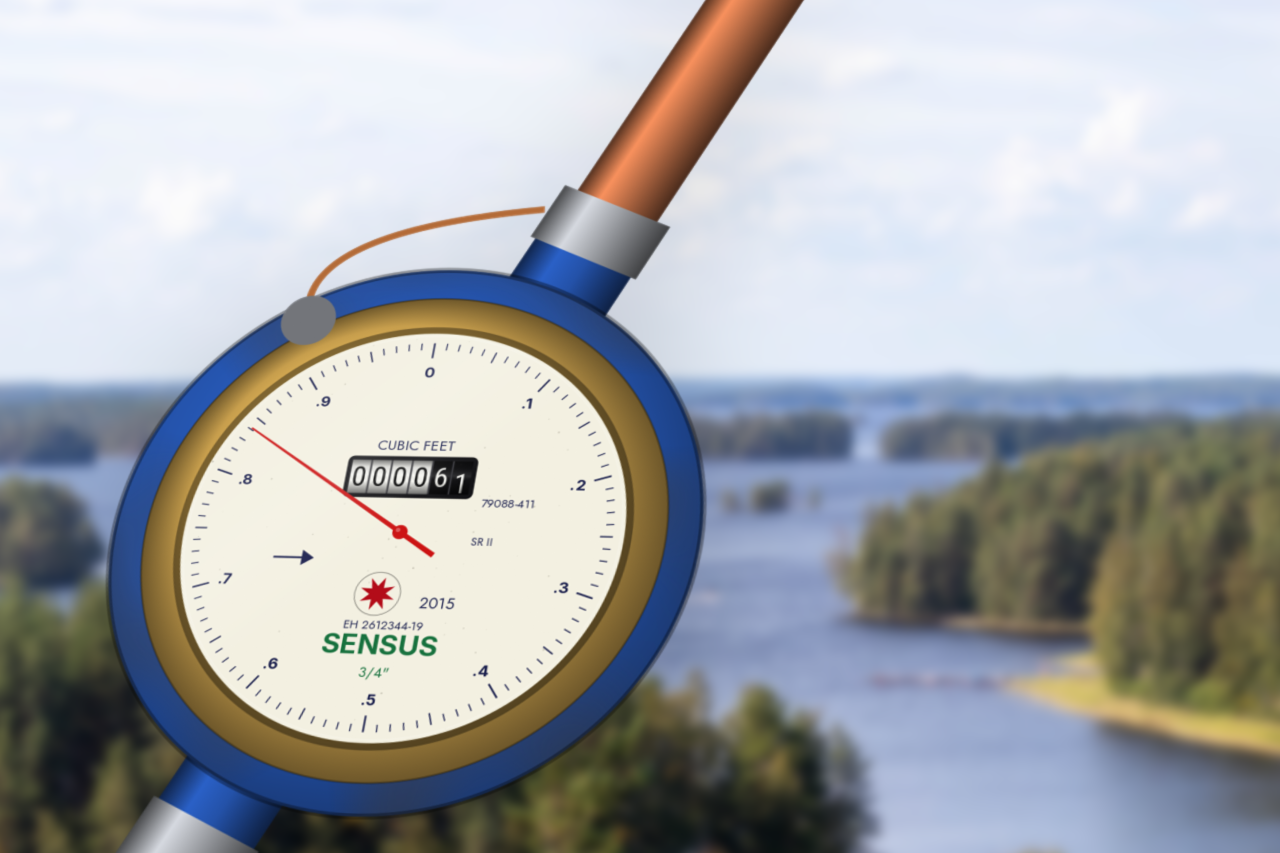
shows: 60.84 ft³
